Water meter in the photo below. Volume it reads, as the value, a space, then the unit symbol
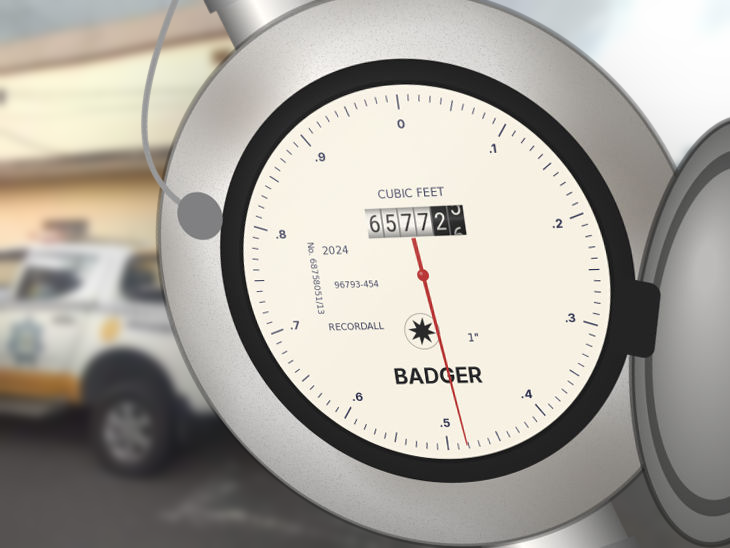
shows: 657725.48 ft³
